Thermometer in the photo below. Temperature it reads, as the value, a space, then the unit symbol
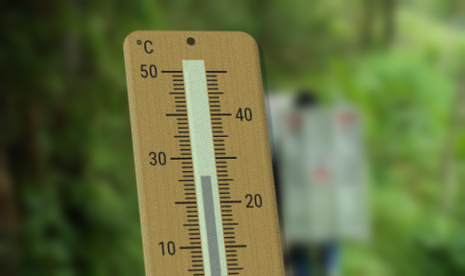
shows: 26 °C
